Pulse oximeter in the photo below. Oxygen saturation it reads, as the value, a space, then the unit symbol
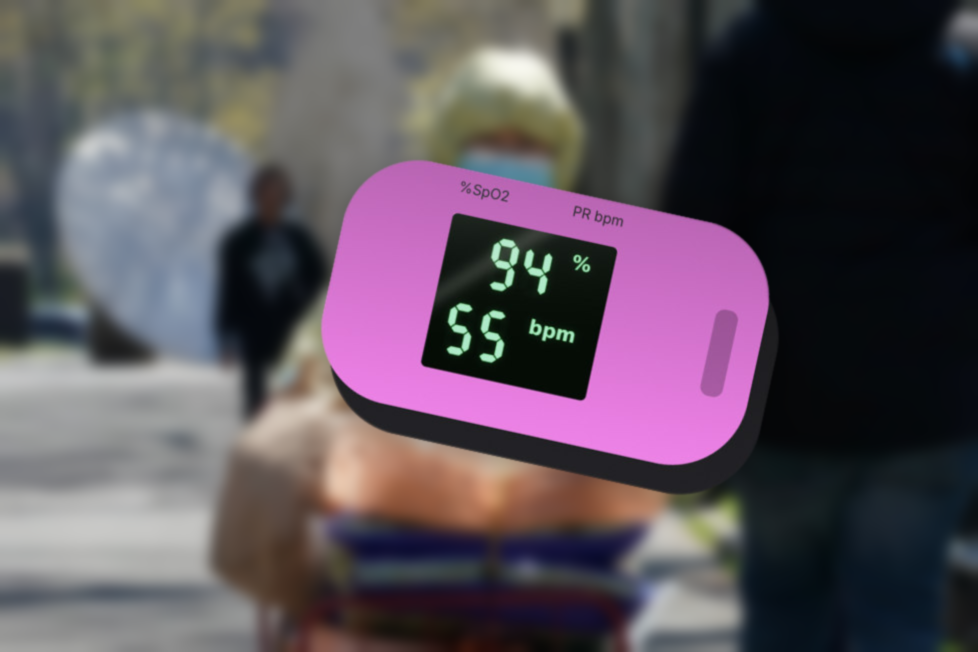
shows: 94 %
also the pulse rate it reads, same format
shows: 55 bpm
